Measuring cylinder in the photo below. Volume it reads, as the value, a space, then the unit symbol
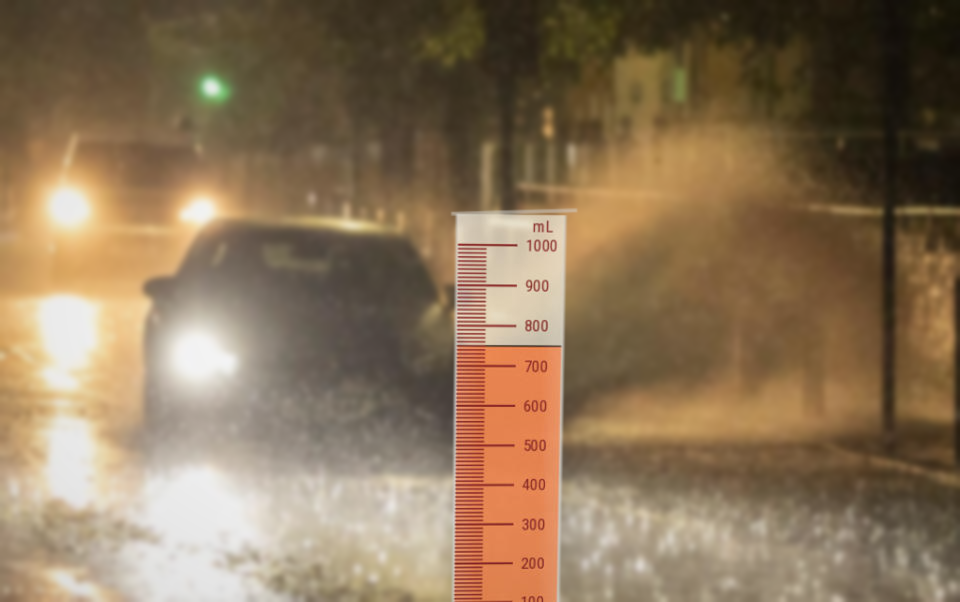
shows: 750 mL
